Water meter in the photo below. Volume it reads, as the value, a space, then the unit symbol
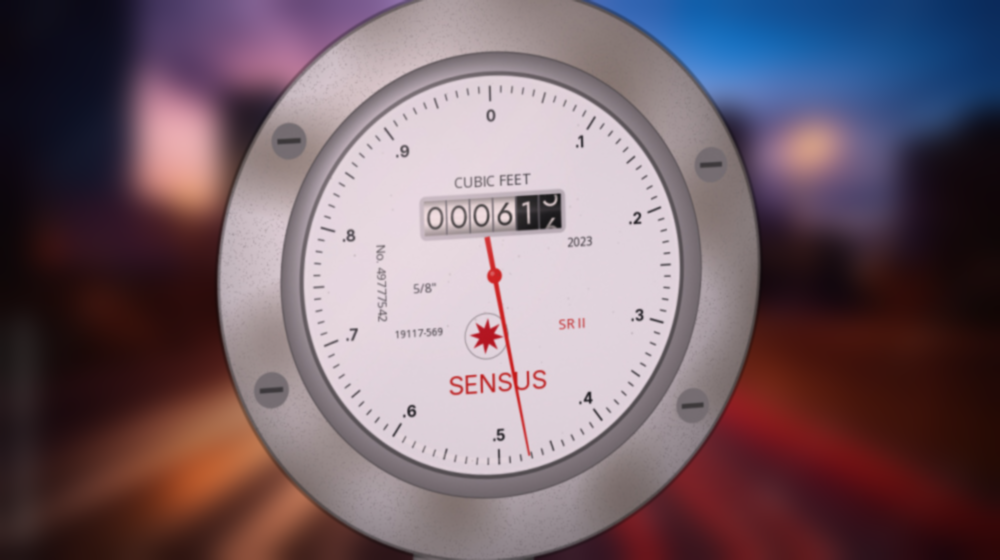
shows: 615.47 ft³
